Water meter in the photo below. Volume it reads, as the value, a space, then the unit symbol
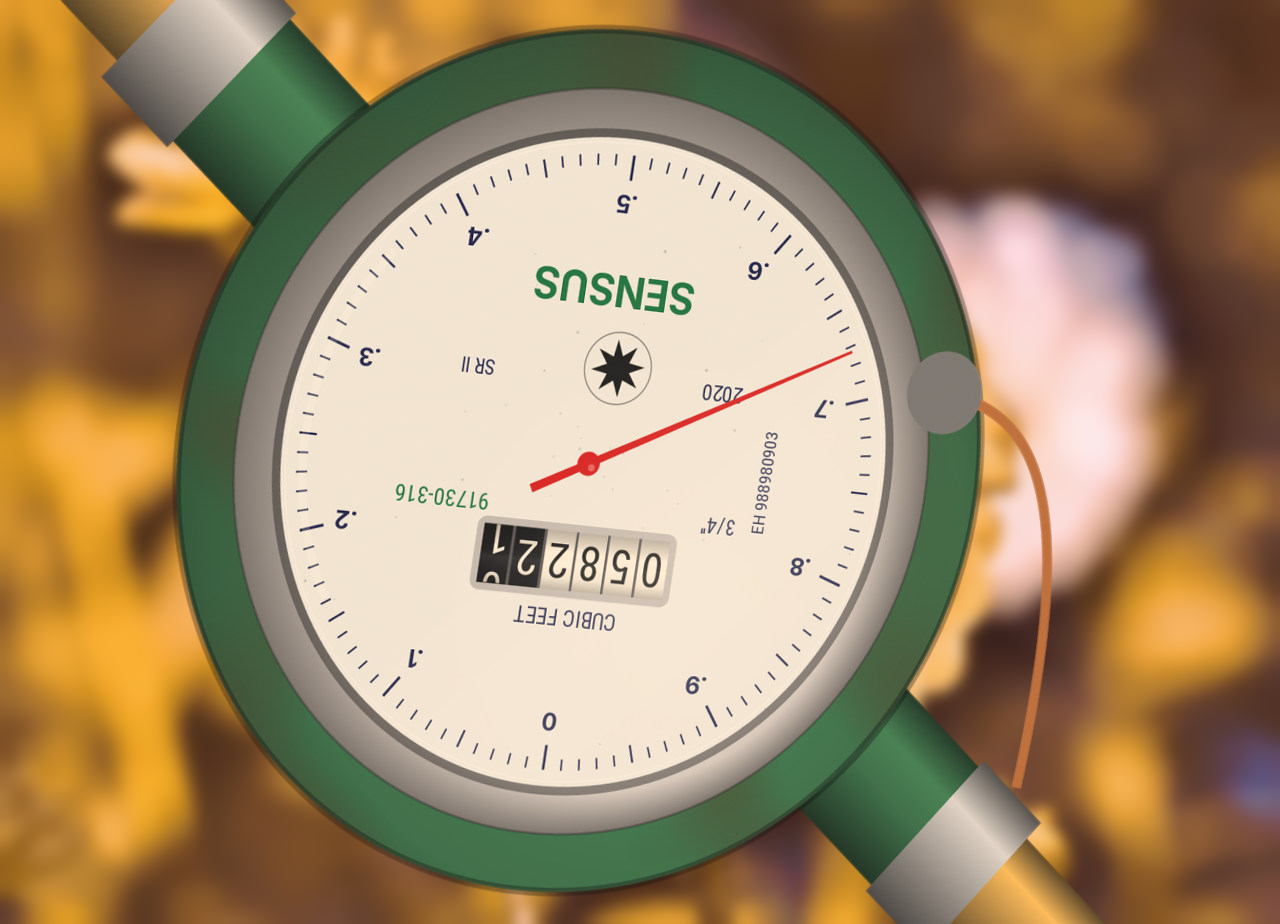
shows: 58220.67 ft³
